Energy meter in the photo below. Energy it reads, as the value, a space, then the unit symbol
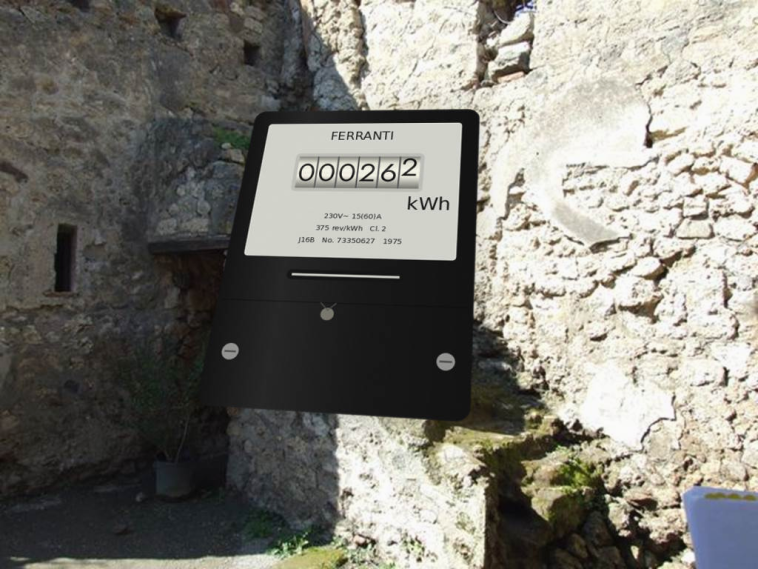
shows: 262 kWh
